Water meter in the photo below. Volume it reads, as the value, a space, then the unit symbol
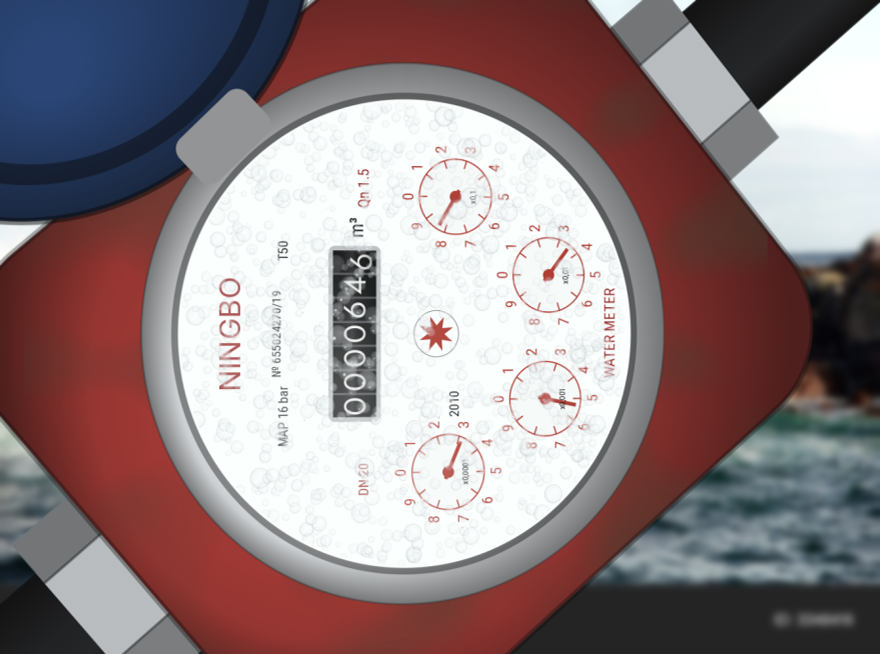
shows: 645.8353 m³
